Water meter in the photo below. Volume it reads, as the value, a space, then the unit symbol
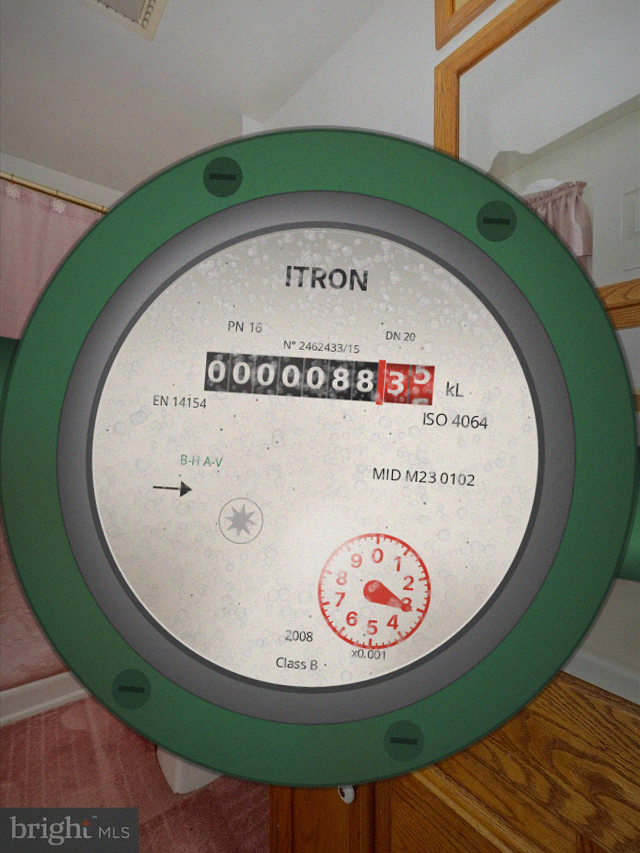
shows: 88.353 kL
